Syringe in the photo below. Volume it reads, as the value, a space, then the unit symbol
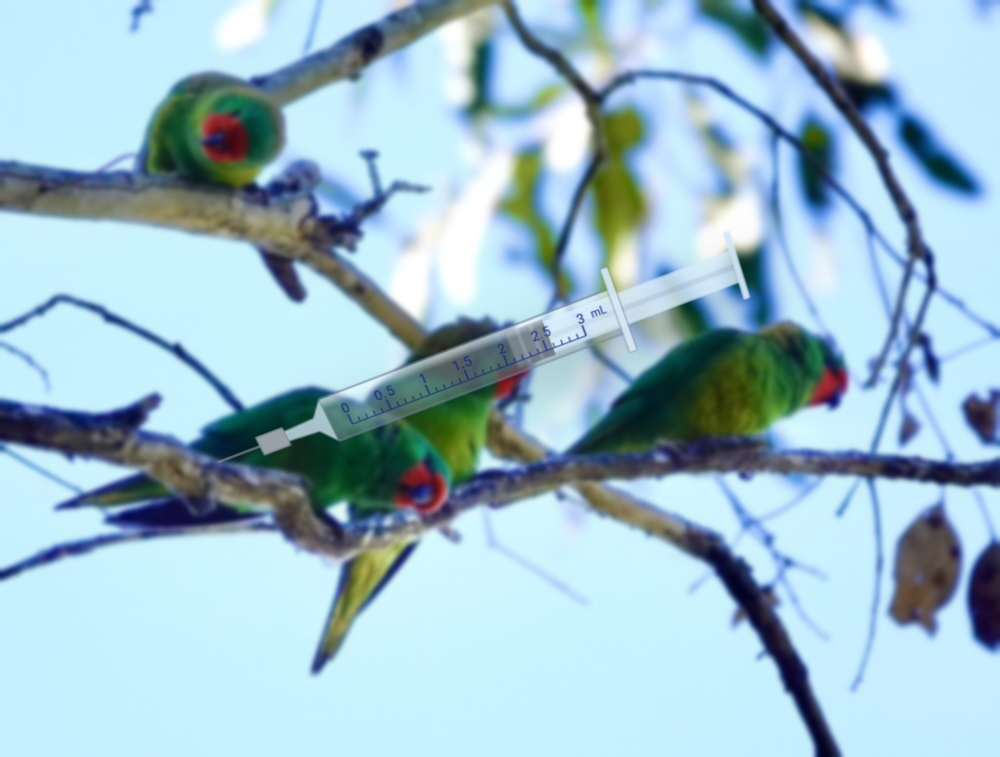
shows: 2.1 mL
